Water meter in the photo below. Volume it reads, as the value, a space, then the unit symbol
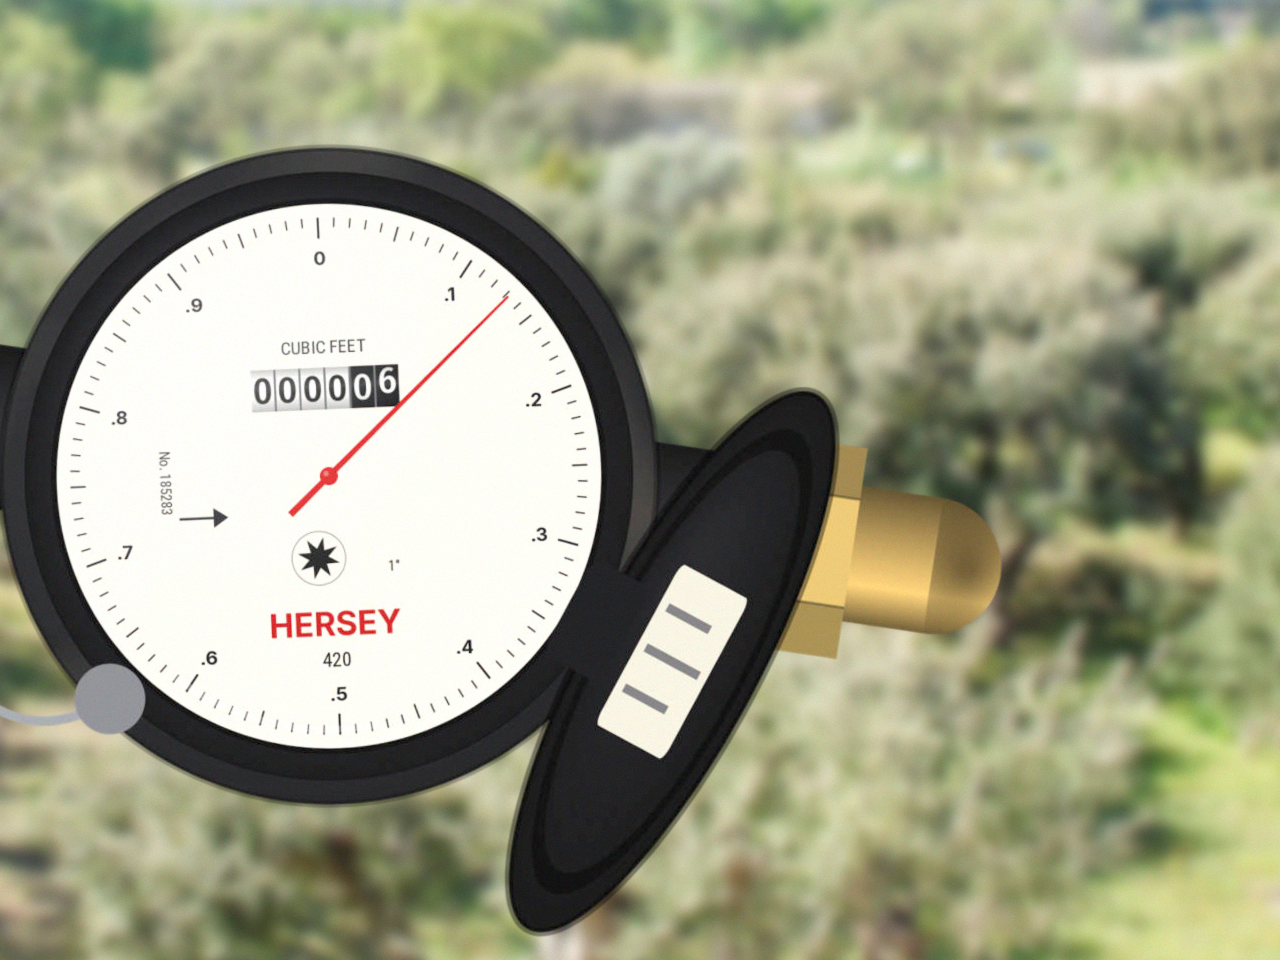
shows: 6.13 ft³
